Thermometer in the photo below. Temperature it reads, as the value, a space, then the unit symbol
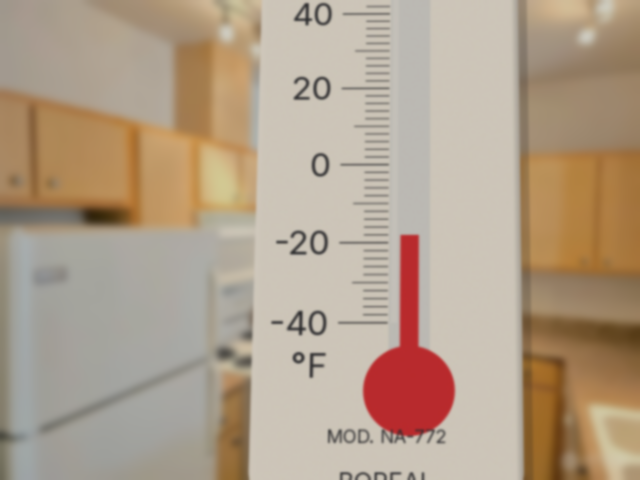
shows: -18 °F
